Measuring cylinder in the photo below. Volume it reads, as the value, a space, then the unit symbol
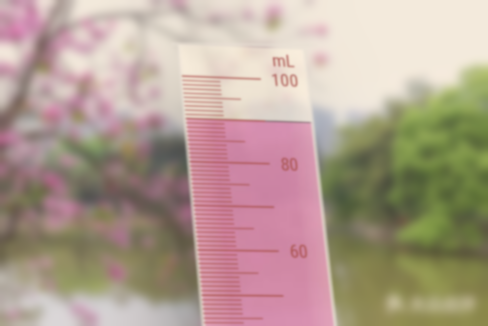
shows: 90 mL
